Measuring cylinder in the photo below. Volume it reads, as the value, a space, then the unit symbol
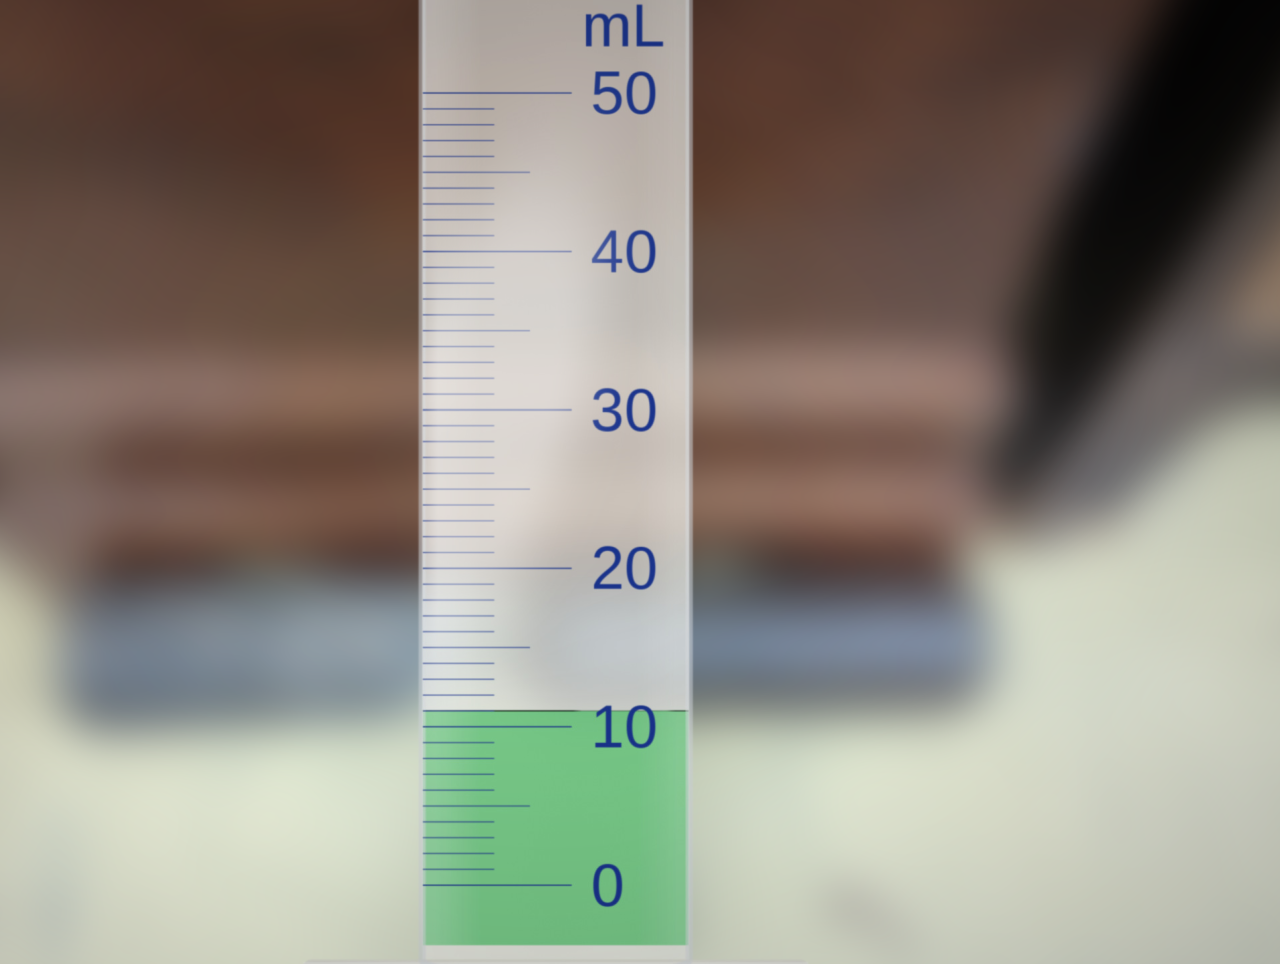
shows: 11 mL
